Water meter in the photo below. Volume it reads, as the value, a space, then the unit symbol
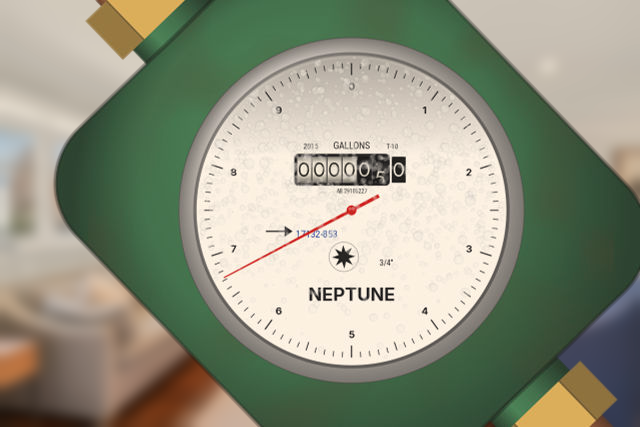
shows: 46.7 gal
